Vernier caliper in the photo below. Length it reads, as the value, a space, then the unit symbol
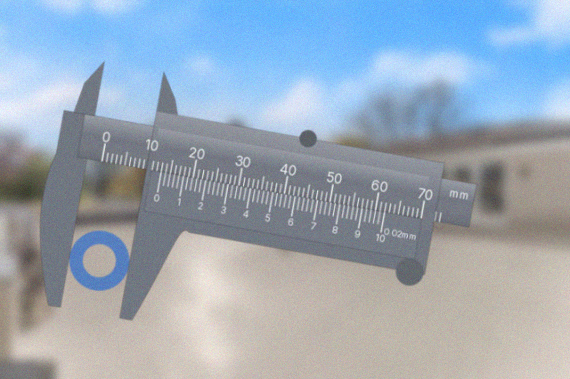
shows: 13.0 mm
